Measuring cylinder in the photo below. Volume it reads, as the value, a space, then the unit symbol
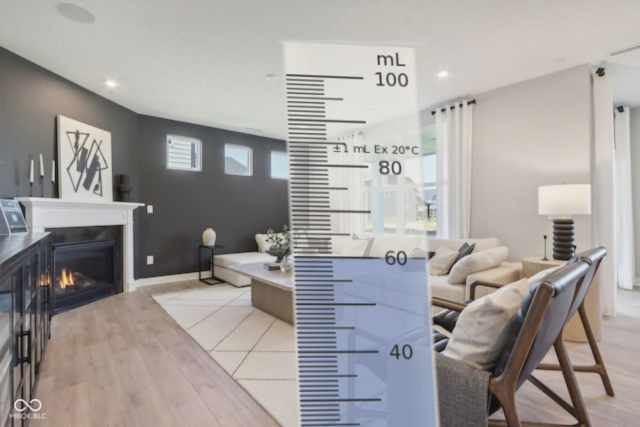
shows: 60 mL
